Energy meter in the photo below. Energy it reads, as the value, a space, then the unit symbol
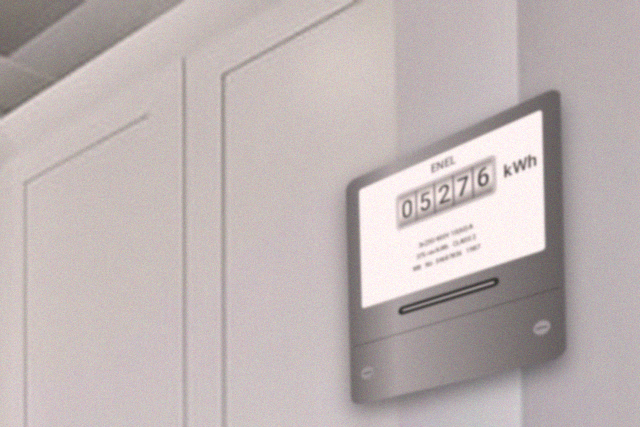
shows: 5276 kWh
